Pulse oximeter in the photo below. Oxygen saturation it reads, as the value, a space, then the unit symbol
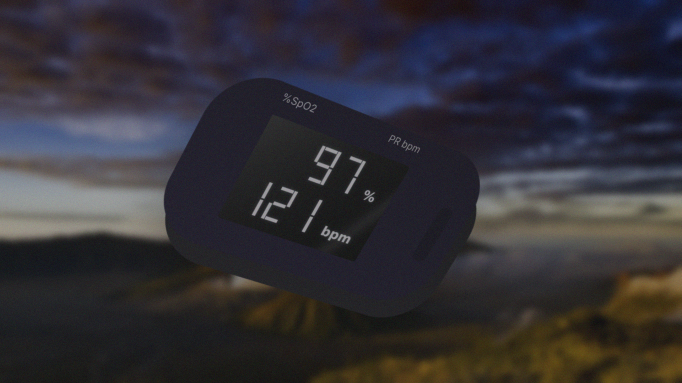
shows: 97 %
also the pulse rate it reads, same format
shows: 121 bpm
